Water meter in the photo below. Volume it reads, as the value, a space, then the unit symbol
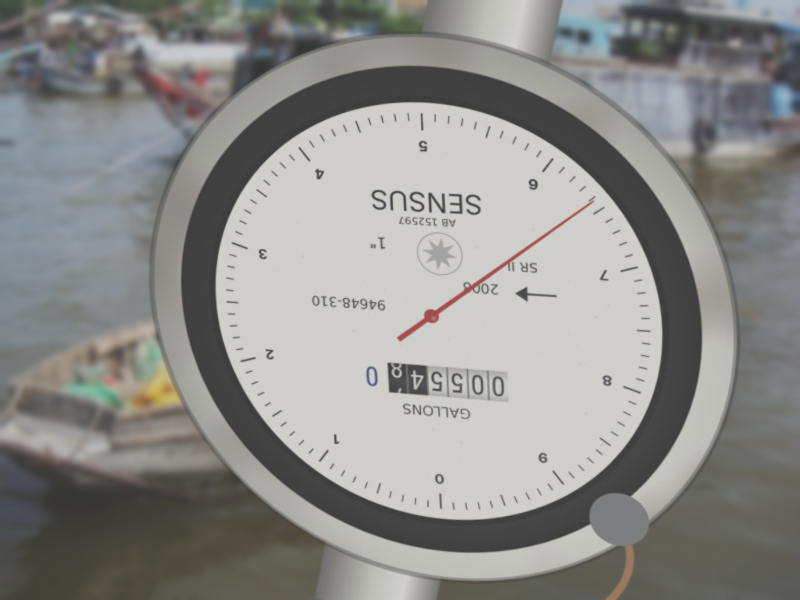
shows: 55476.4 gal
